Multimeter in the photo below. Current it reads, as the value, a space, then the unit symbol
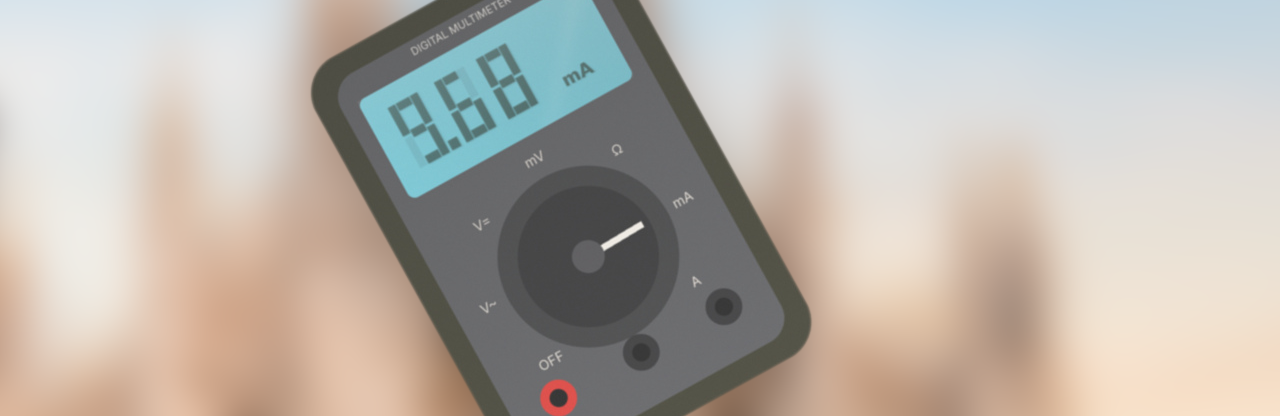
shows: 9.68 mA
